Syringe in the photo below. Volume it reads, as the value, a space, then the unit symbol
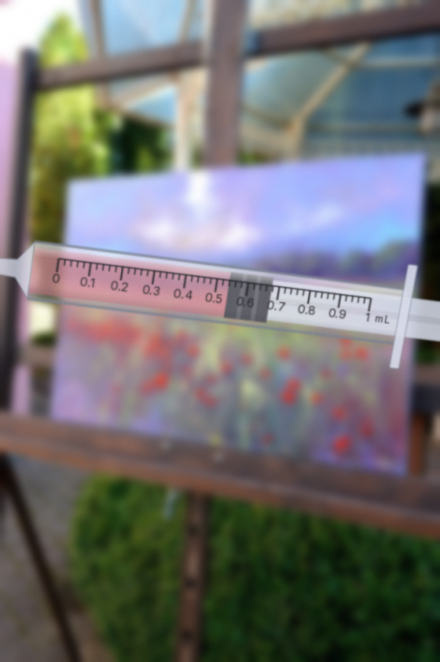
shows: 0.54 mL
